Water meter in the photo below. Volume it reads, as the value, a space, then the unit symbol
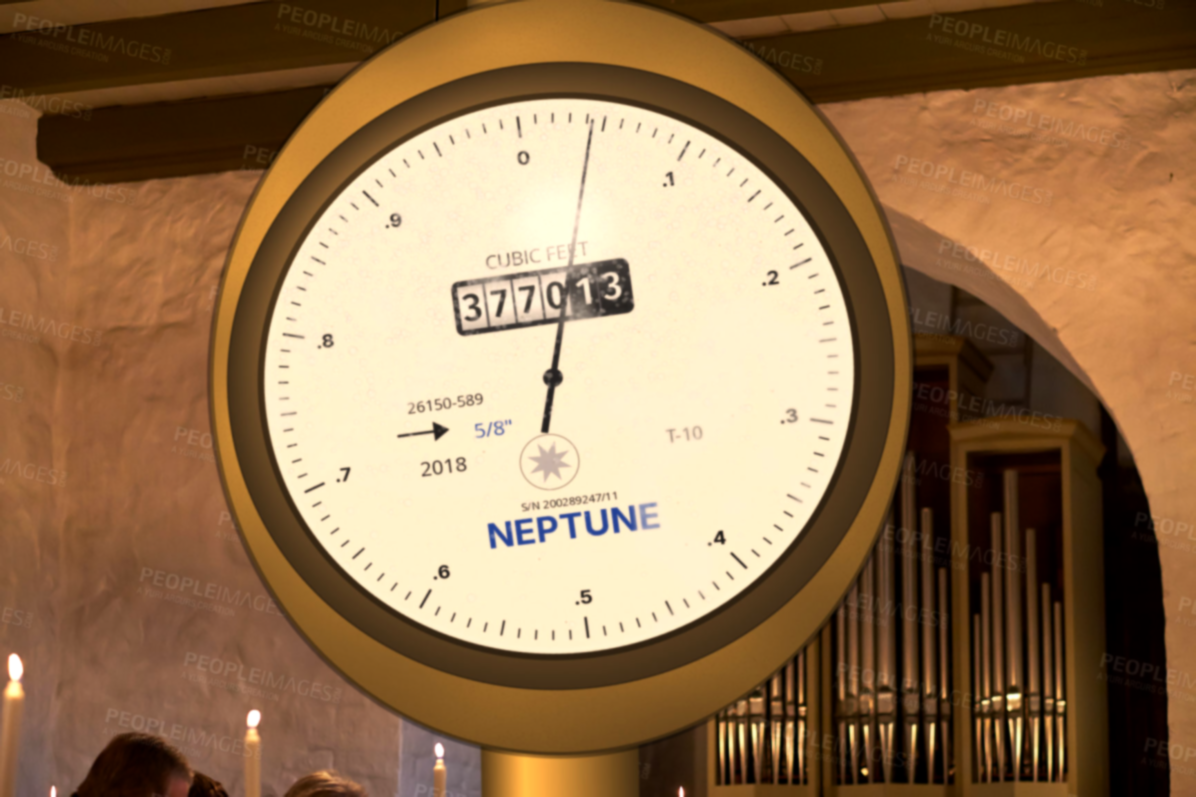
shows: 377013.04 ft³
